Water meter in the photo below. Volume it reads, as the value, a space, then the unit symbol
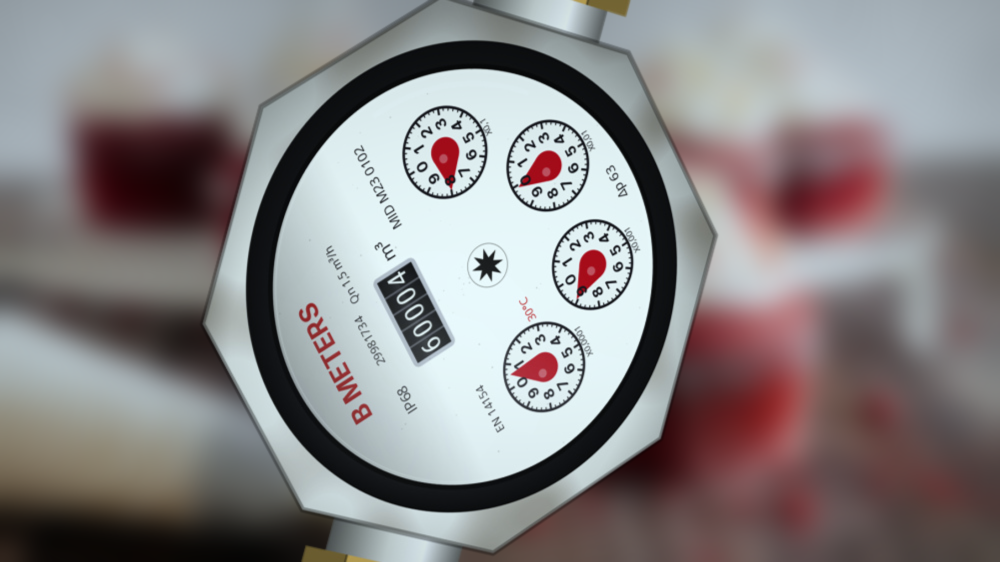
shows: 60004.7990 m³
